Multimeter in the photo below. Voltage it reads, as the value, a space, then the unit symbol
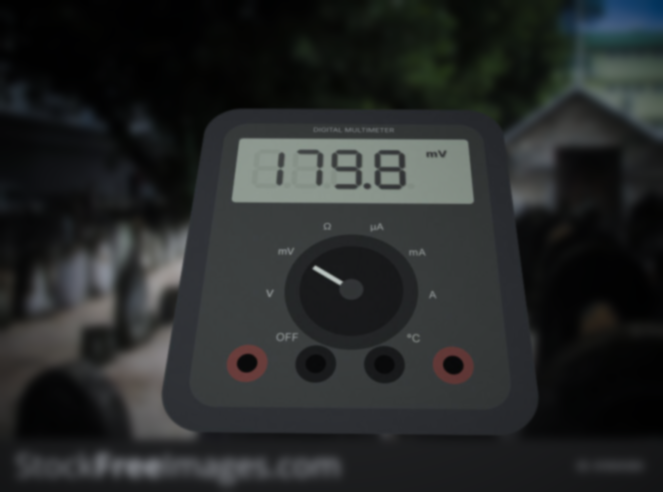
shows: 179.8 mV
